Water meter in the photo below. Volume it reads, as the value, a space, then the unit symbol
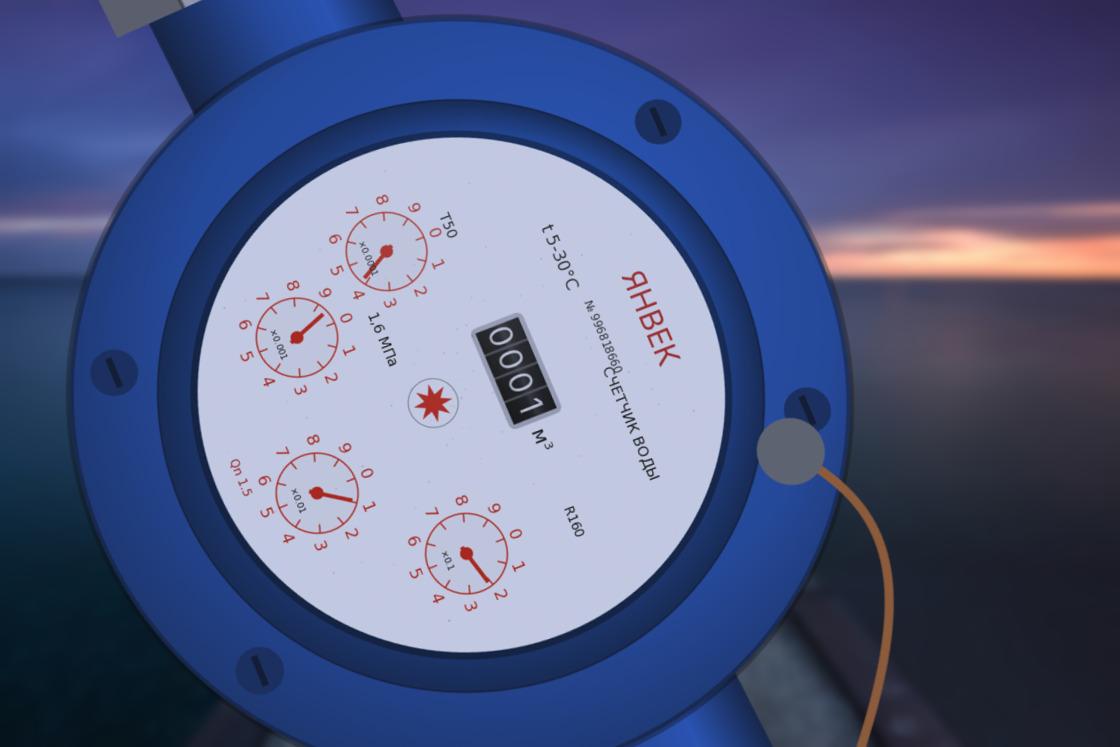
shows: 1.2094 m³
